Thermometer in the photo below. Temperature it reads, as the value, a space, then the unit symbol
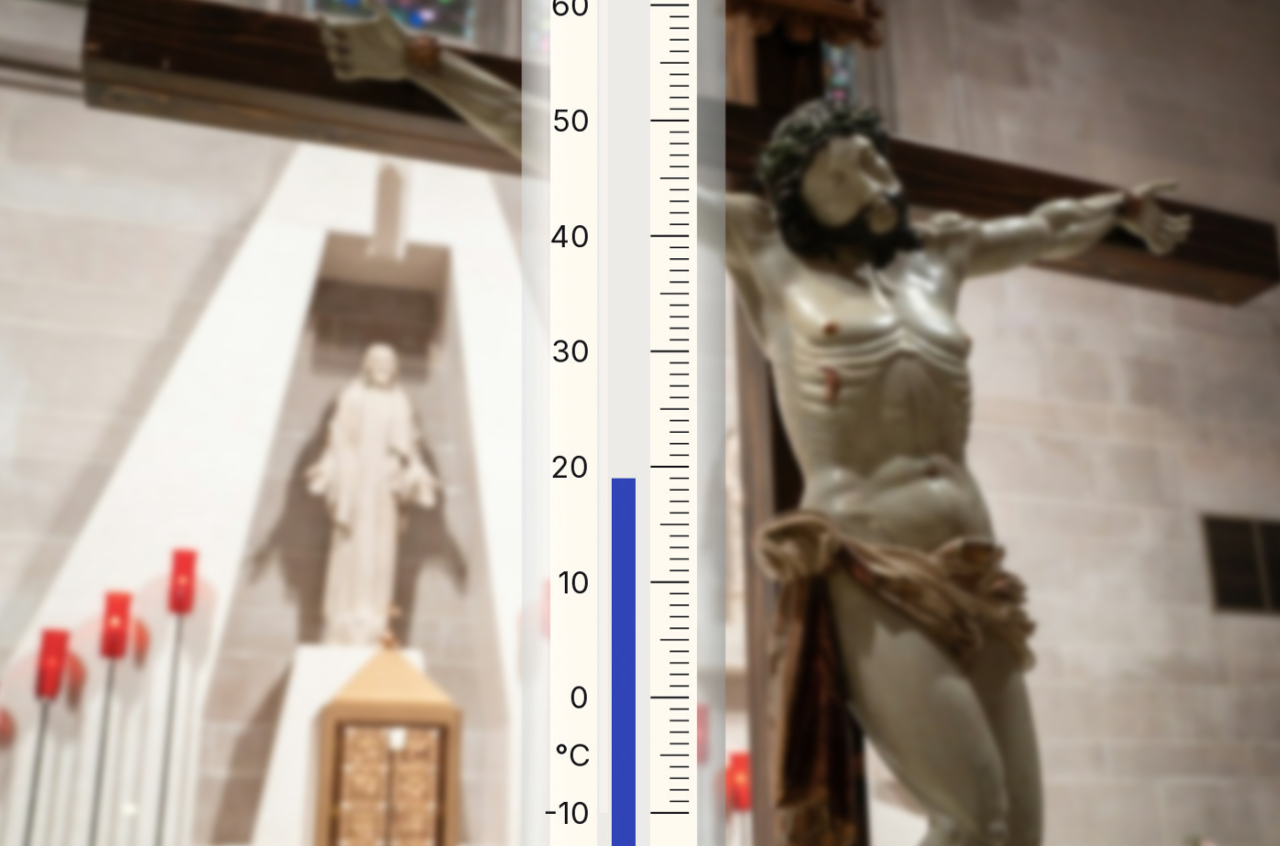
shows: 19 °C
